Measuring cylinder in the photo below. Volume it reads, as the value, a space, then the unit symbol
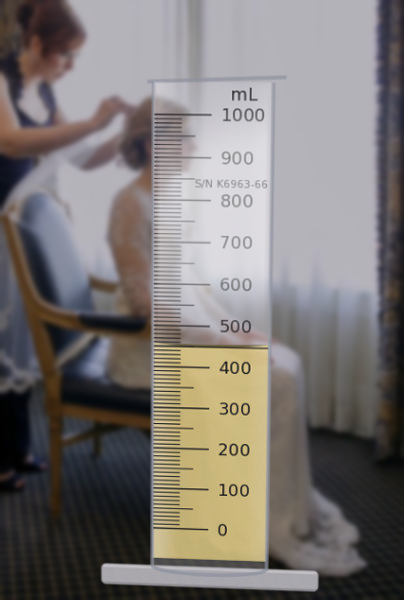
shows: 450 mL
